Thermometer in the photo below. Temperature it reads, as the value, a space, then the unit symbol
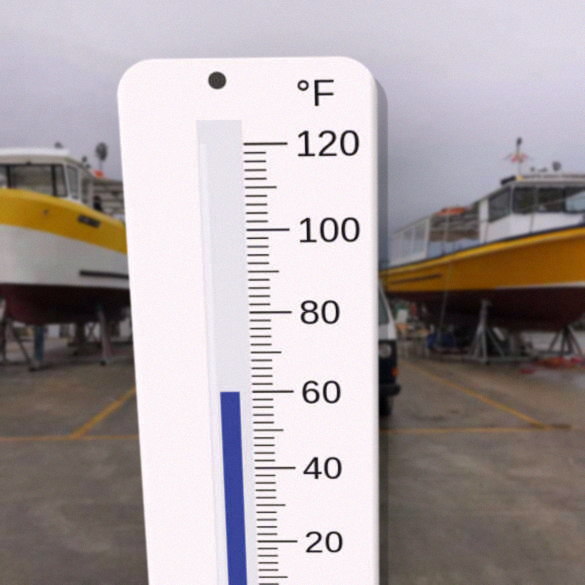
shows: 60 °F
